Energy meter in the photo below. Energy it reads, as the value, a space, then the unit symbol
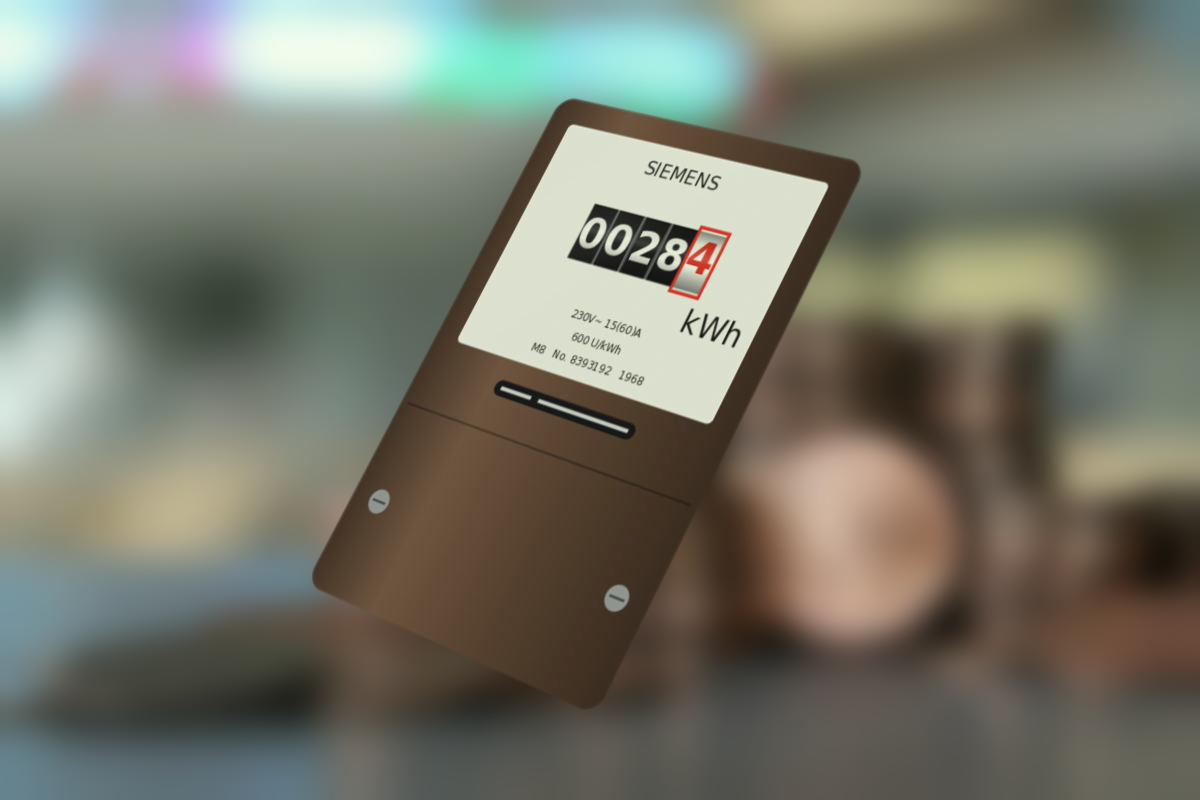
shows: 28.4 kWh
